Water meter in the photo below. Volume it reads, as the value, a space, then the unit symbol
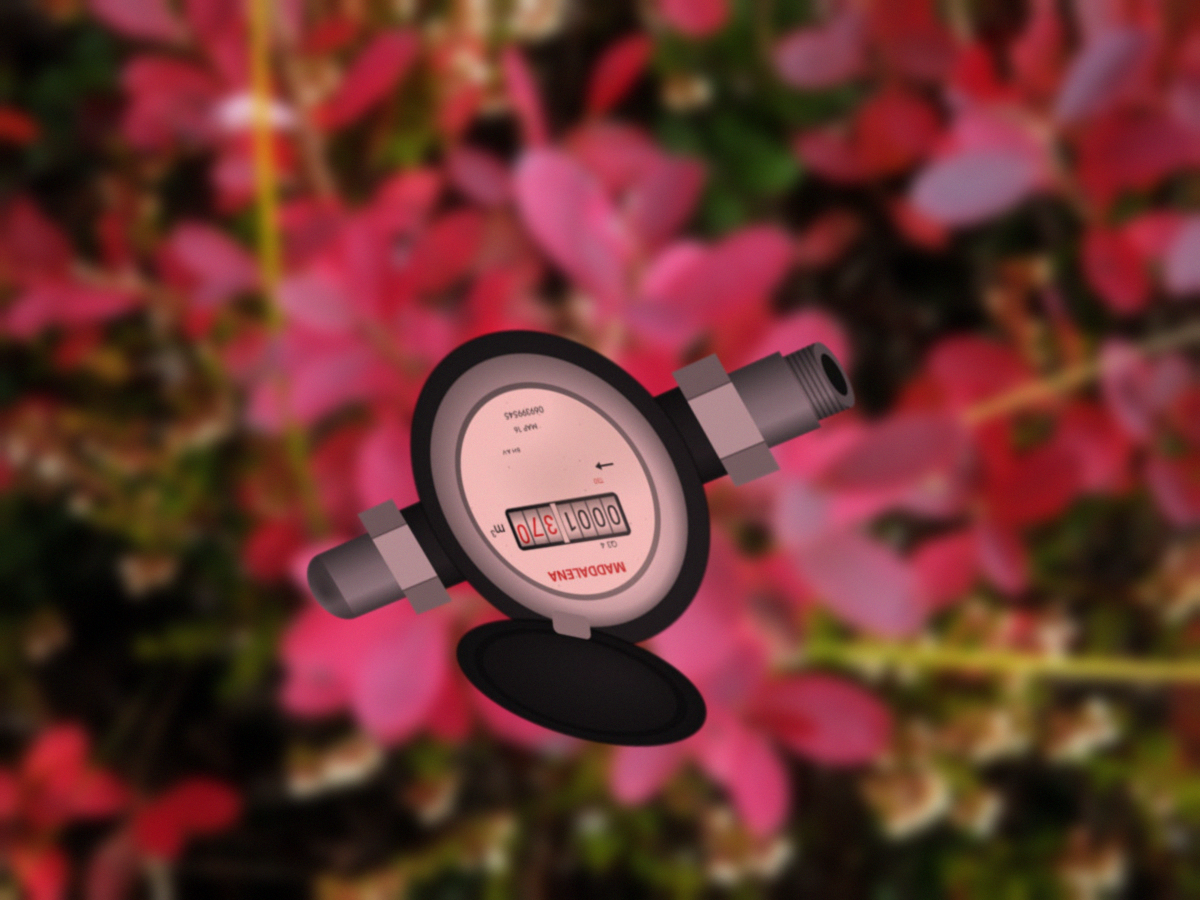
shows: 1.370 m³
